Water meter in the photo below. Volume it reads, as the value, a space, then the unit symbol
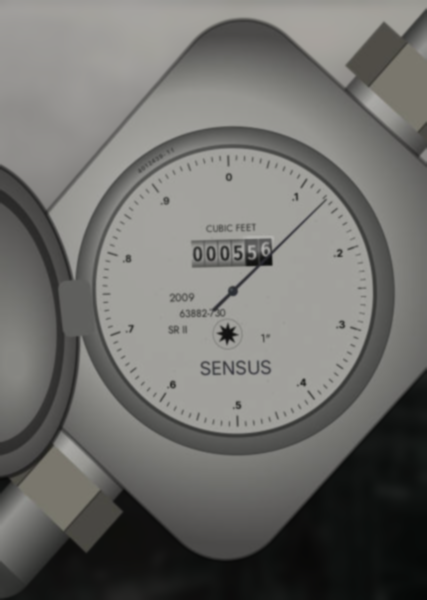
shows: 556.13 ft³
